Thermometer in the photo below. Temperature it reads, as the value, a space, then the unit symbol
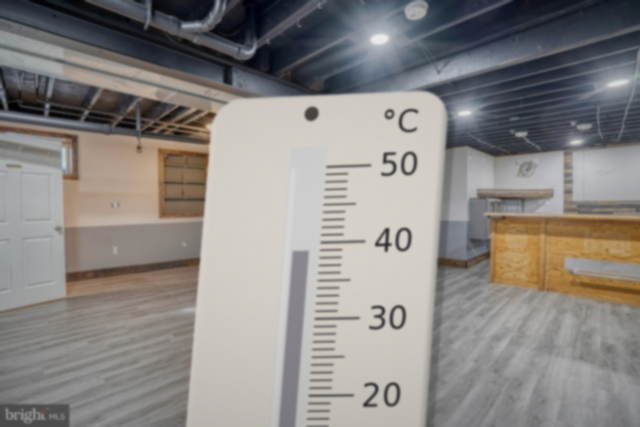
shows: 39 °C
